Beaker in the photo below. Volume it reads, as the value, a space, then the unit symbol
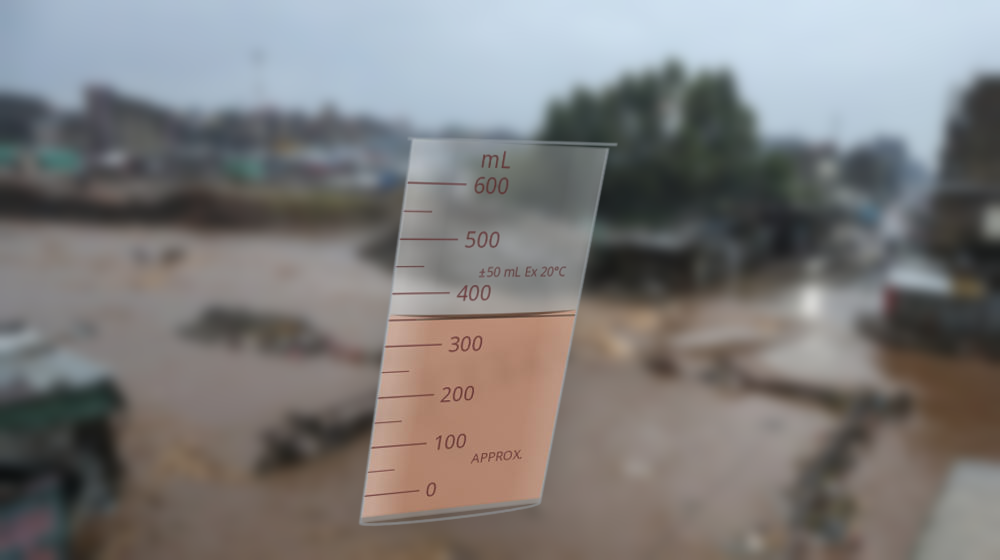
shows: 350 mL
